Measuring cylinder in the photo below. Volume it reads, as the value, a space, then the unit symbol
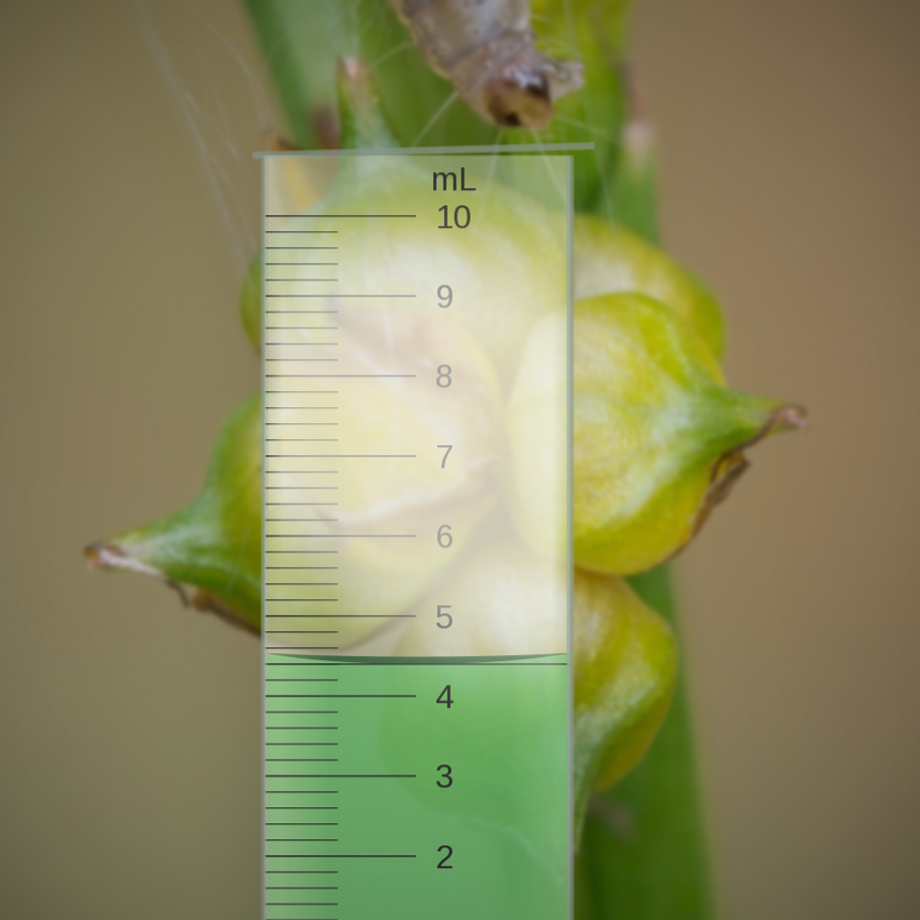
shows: 4.4 mL
